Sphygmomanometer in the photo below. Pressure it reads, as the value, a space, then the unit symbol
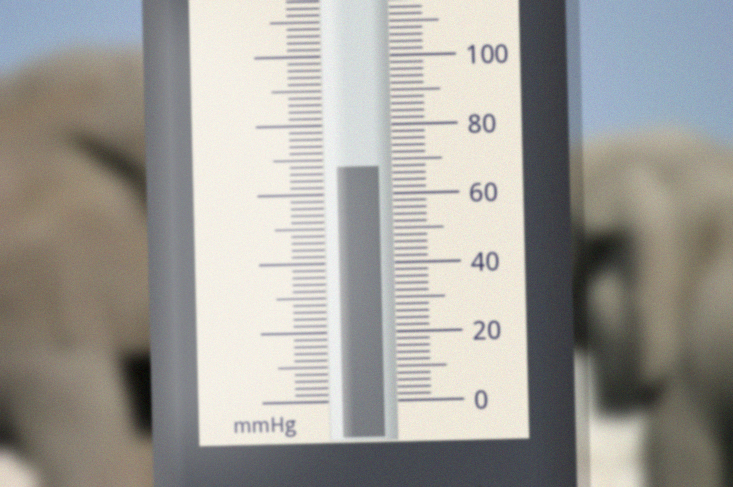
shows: 68 mmHg
